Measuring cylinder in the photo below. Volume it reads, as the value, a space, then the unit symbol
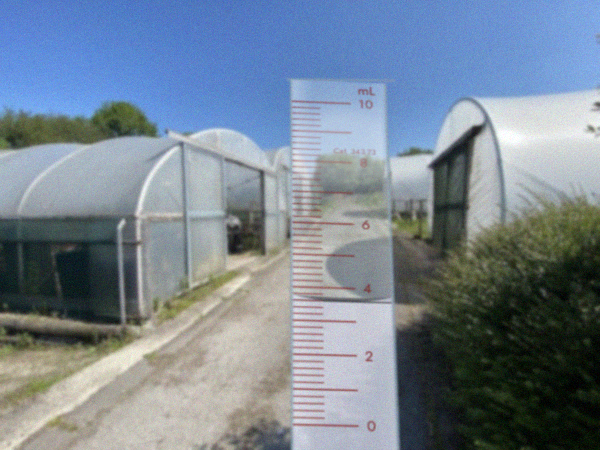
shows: 3.6 mL
